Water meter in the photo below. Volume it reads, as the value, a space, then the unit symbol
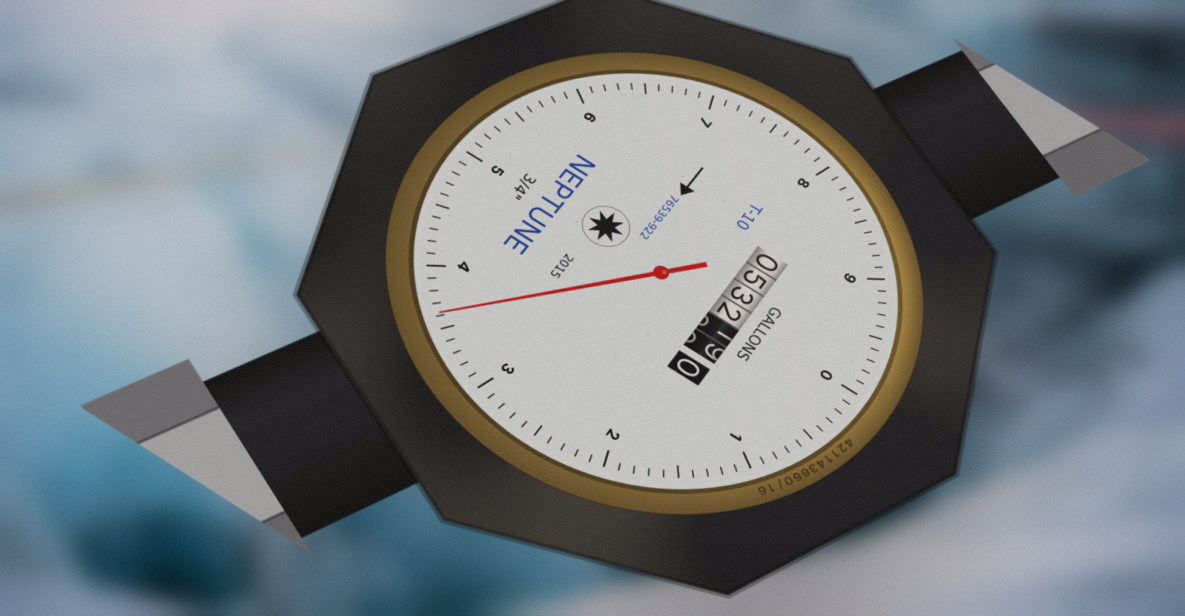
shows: 532193.6 gal
